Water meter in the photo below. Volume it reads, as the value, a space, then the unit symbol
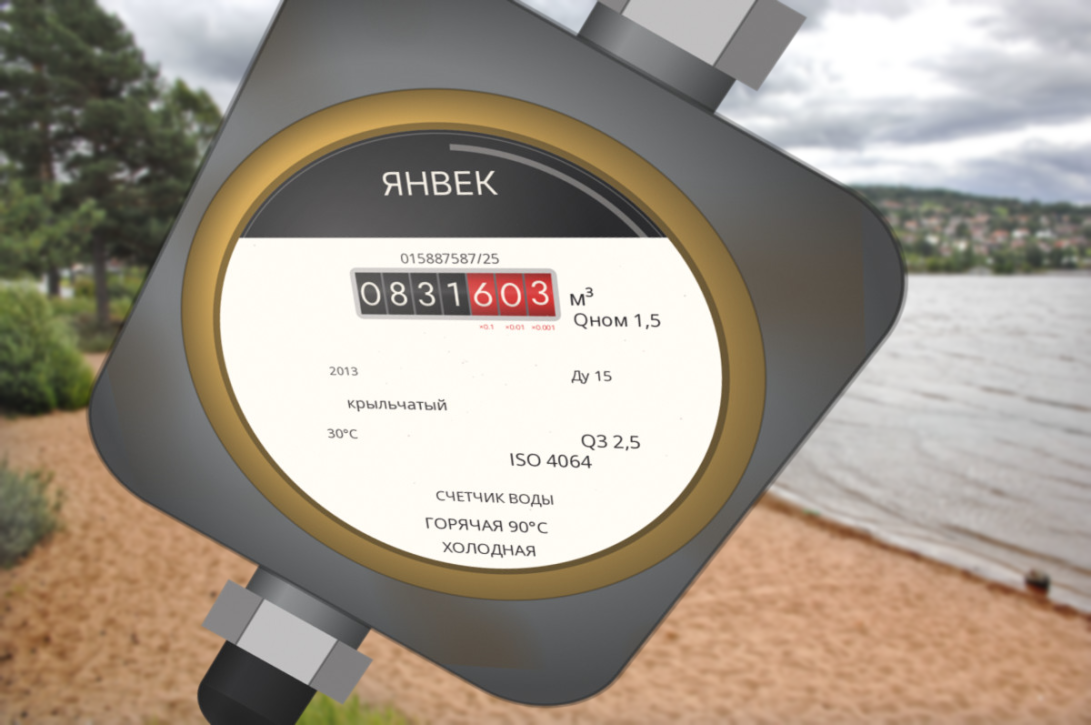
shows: 831.603 m³
